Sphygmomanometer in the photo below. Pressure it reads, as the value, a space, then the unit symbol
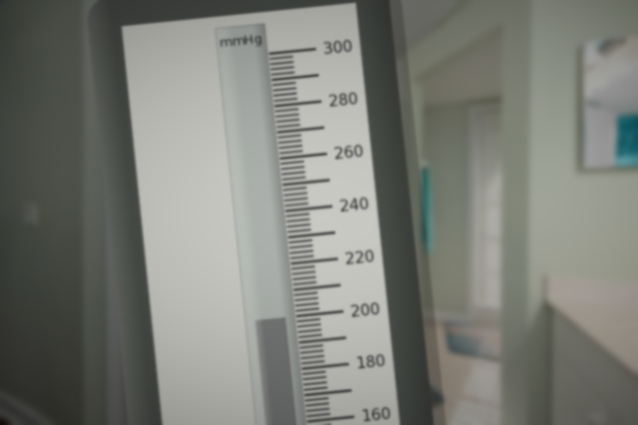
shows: 200 mmHg
